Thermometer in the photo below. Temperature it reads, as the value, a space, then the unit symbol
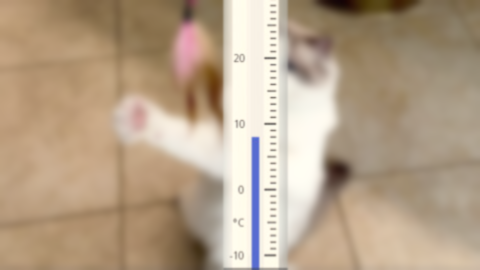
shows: 8 °C
